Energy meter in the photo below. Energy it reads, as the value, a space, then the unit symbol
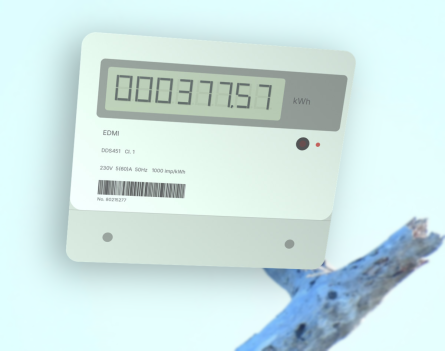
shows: 377.57 kWh
